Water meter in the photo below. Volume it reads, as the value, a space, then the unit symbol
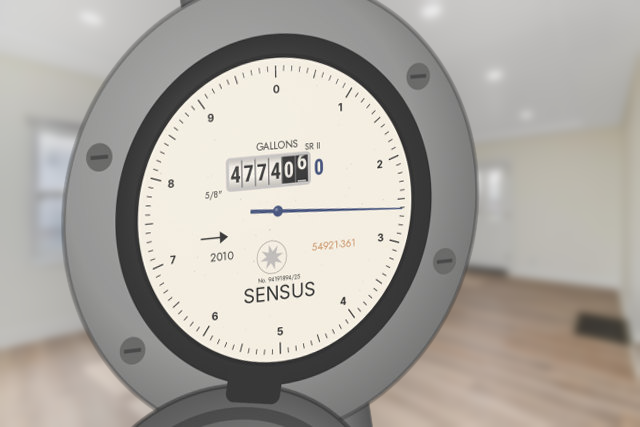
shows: 4774062.6 gal
